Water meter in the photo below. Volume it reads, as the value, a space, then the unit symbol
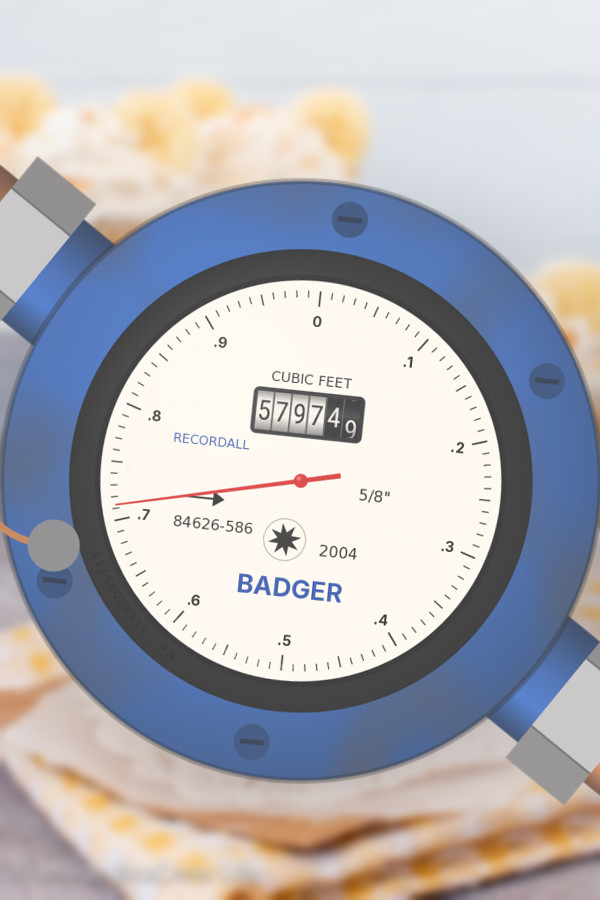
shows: 579748.71 ft³
